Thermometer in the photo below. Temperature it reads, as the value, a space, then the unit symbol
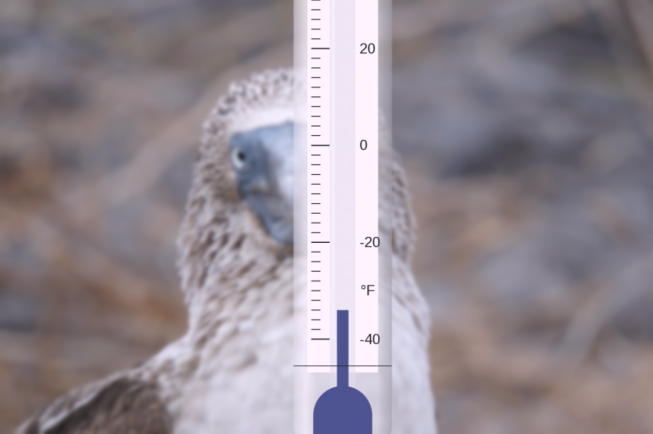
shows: -34 °F
